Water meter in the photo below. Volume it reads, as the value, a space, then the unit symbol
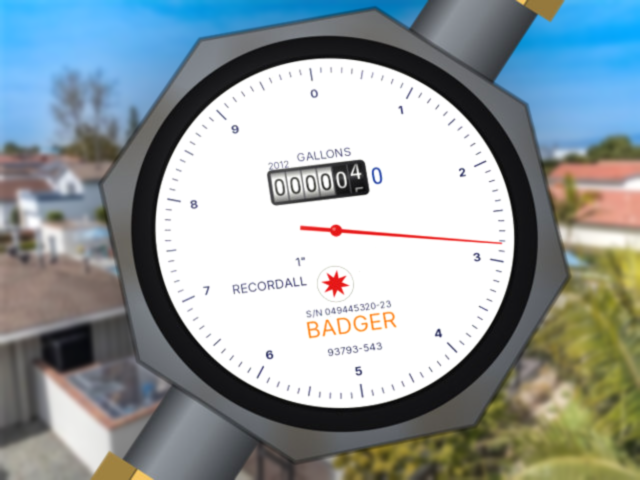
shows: 42.8 gal
